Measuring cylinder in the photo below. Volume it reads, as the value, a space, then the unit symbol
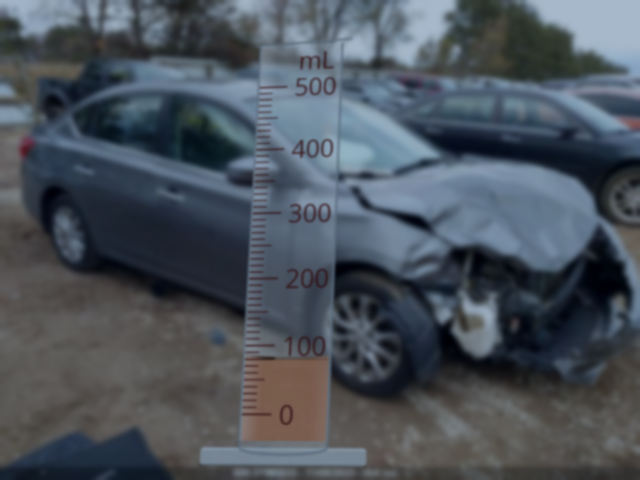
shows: 80 mL
